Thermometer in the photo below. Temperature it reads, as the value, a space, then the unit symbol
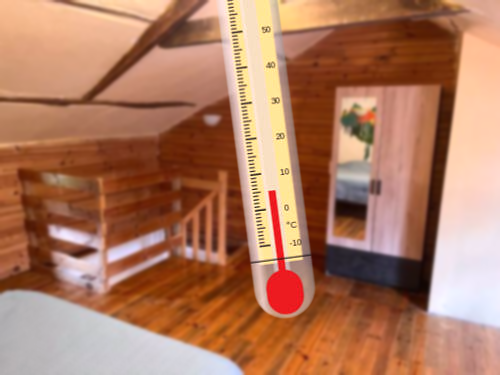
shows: 5 °C
